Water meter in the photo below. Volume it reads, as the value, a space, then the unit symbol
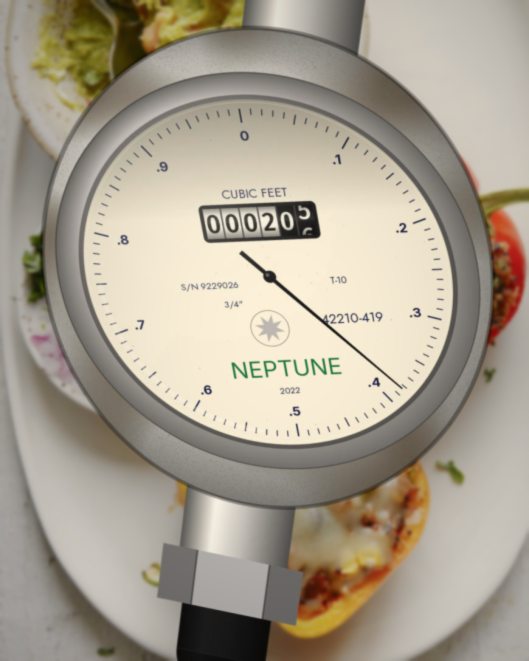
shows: 205.38 ft³
